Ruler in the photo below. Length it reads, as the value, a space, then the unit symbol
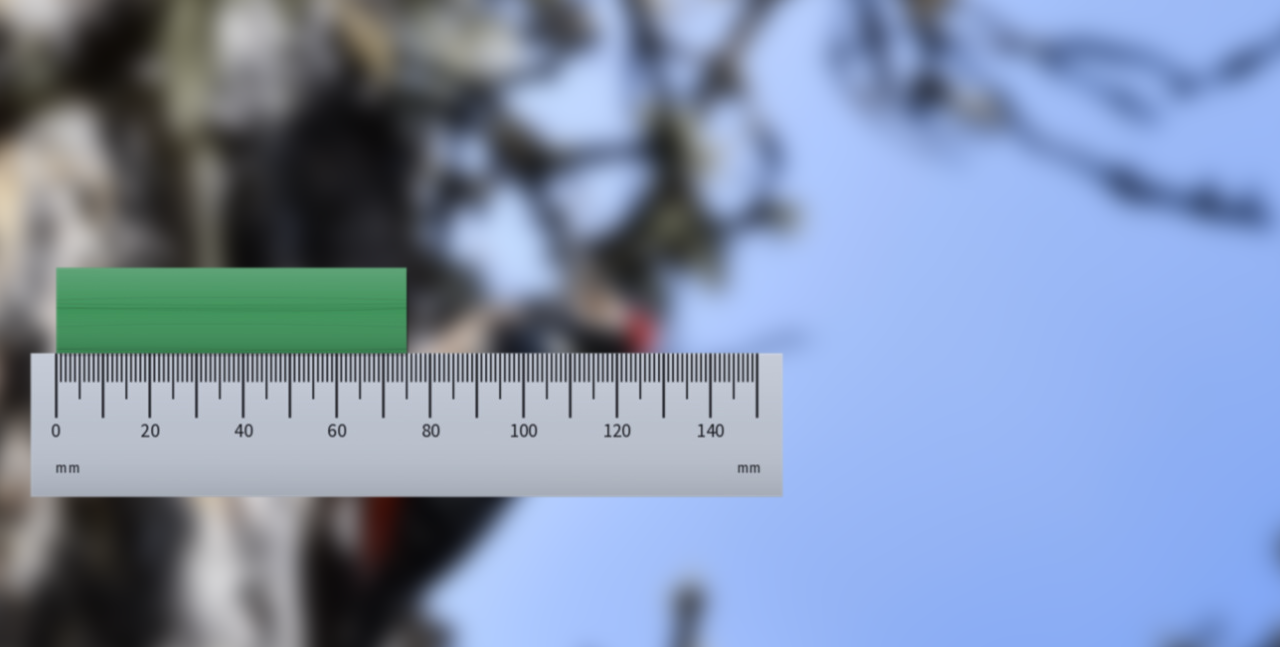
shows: 75 mm
